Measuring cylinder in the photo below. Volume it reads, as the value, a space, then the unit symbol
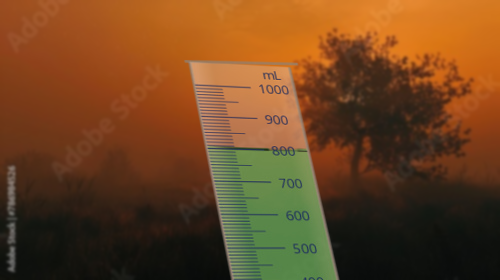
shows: 800 mL
